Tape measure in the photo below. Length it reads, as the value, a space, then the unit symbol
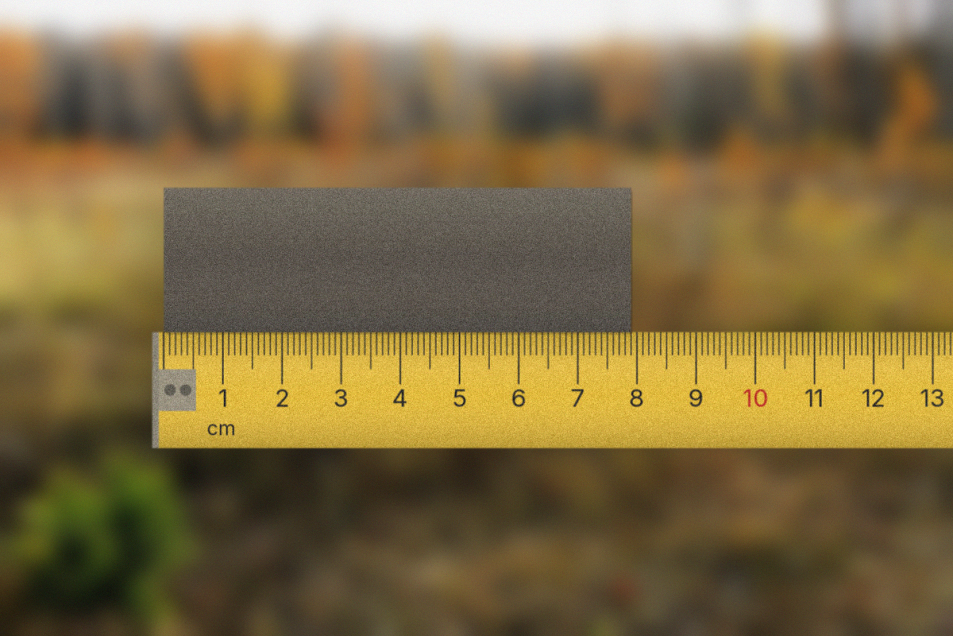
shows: 7.9 cm
